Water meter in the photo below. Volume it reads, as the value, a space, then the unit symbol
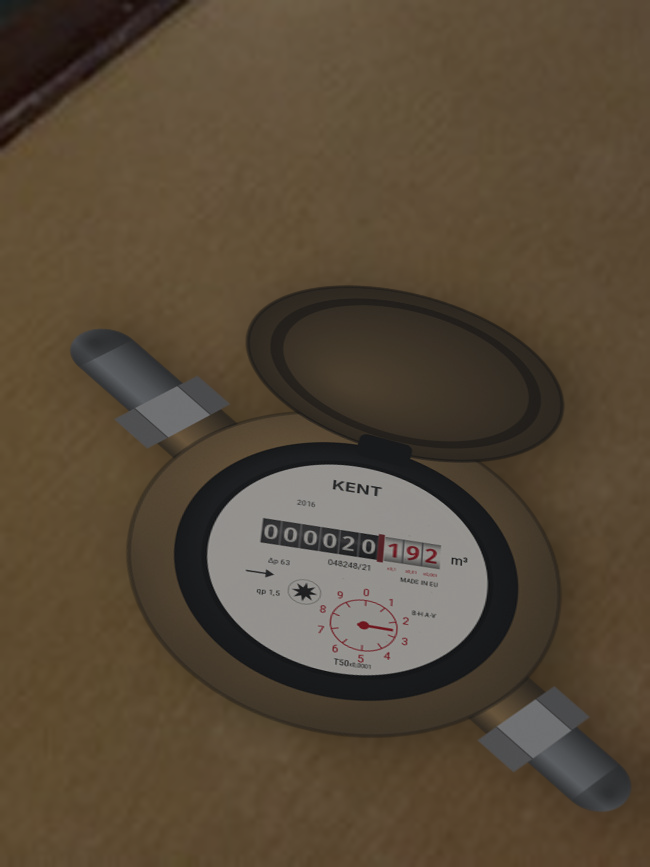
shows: 20.1922 m³
